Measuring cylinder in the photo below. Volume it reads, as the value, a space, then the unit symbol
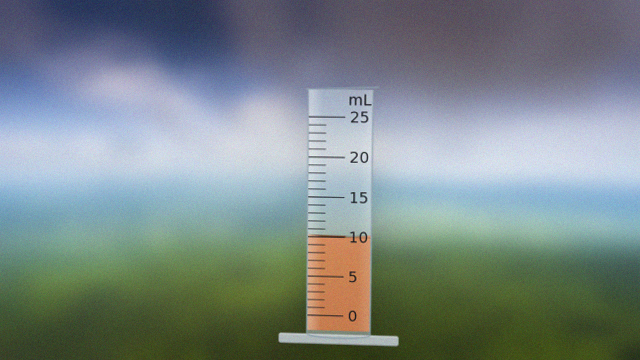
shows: 10 mL
